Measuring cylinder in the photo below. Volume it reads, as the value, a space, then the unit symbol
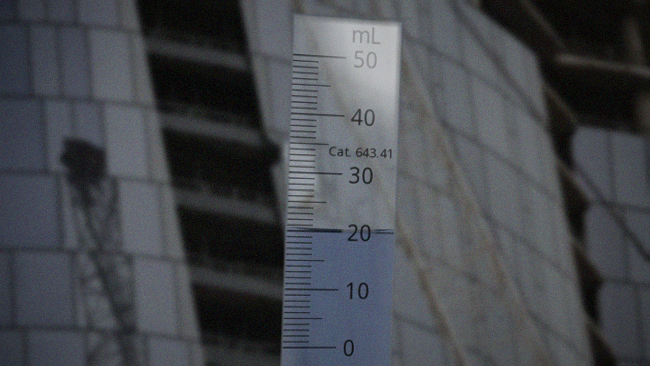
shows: 20 mL
